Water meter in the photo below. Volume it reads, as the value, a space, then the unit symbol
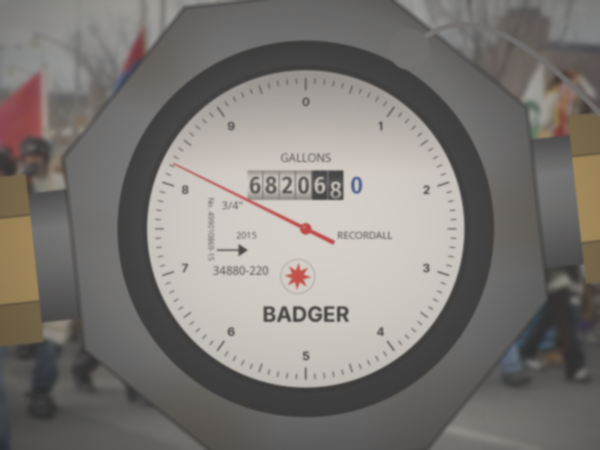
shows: 6820678.2 gal
